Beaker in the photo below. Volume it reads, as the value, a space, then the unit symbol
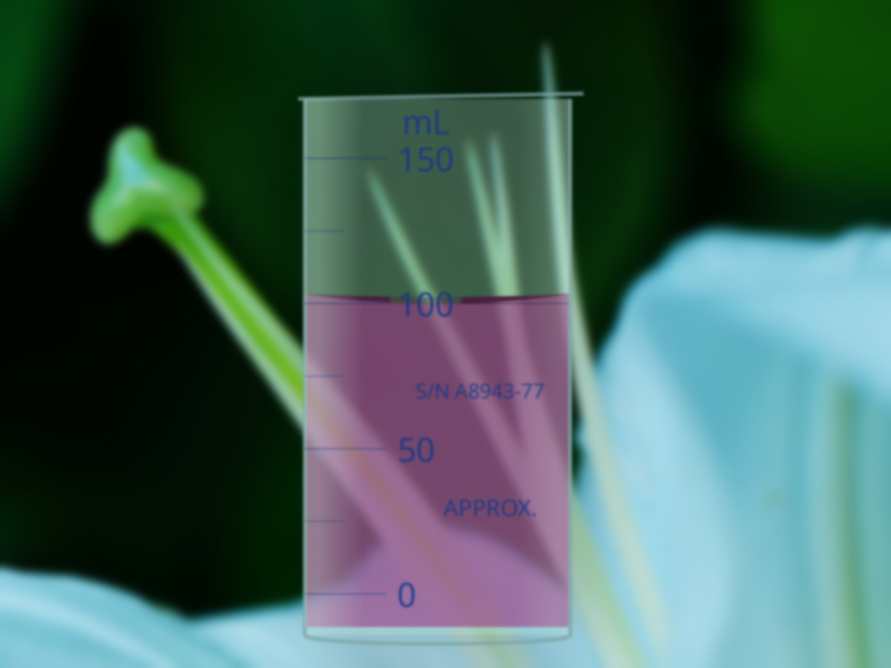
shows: 100 mL
